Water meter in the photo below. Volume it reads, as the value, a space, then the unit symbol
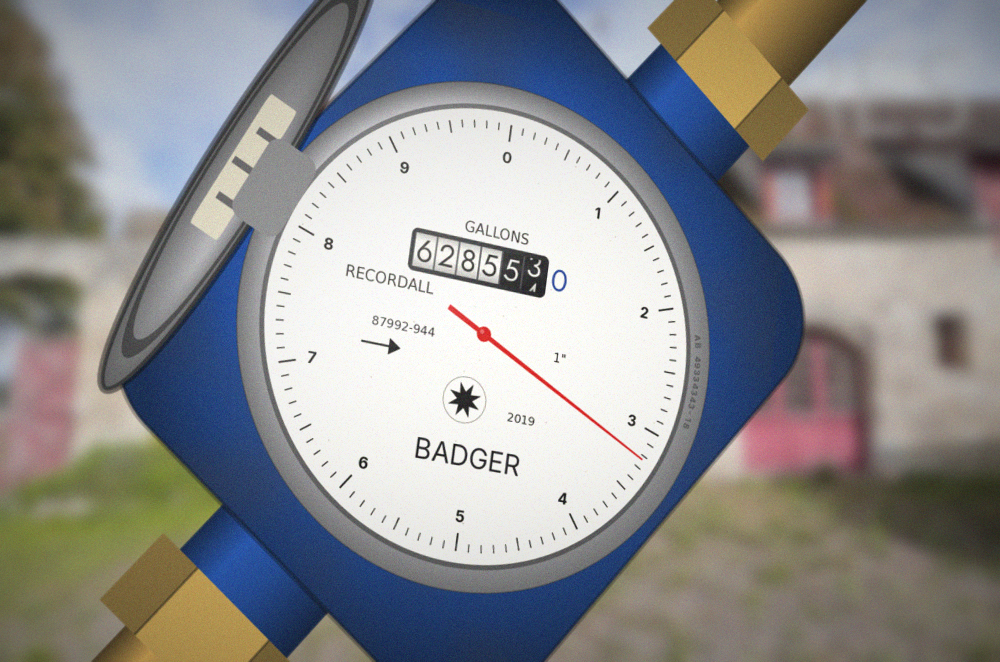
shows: 6285533.2 gal
